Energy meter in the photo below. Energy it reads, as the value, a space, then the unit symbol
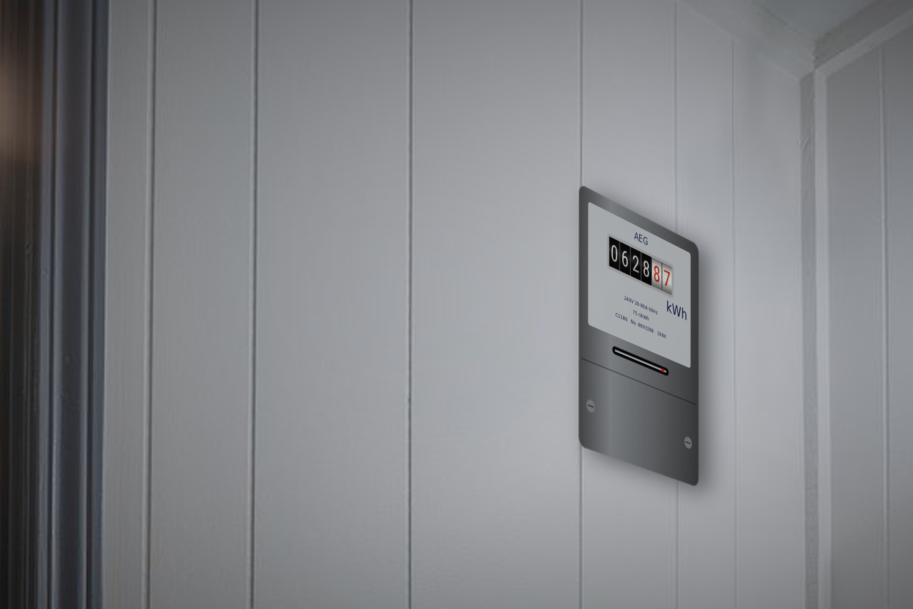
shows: 628.87 kWh
